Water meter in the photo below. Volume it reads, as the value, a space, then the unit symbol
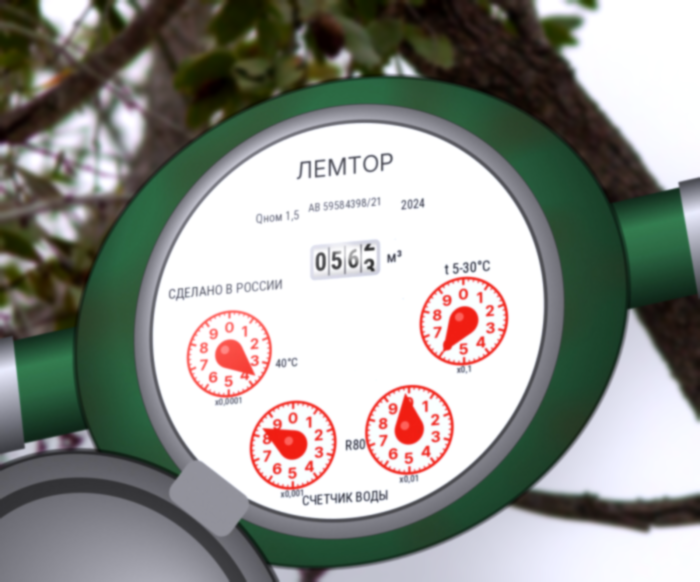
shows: 562.5983 m³
